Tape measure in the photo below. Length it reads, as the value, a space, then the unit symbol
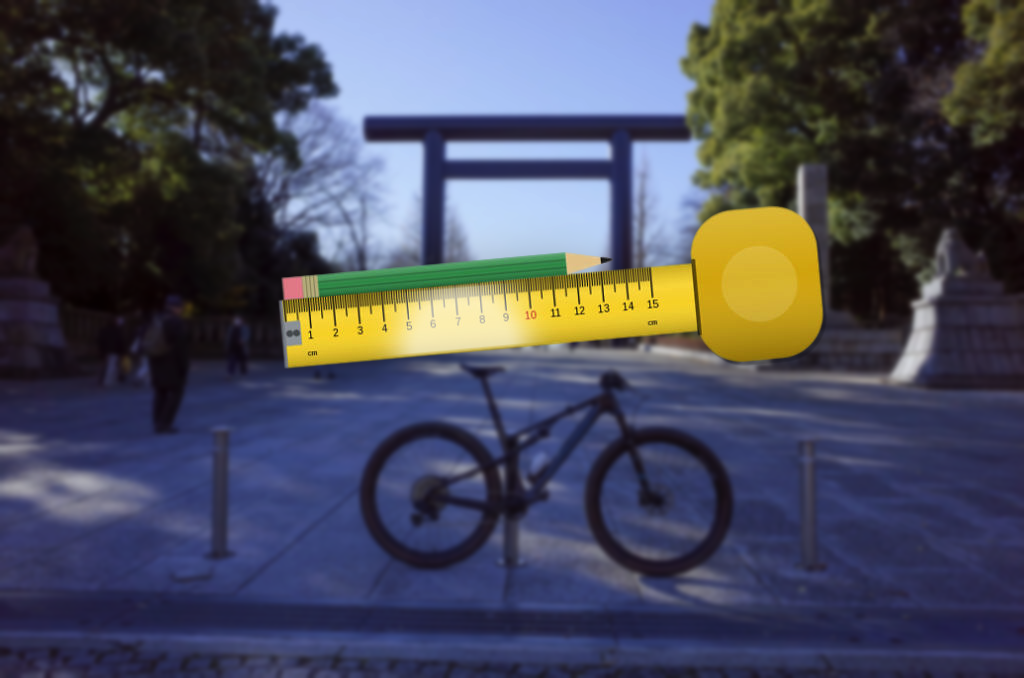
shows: 13.5 cm
